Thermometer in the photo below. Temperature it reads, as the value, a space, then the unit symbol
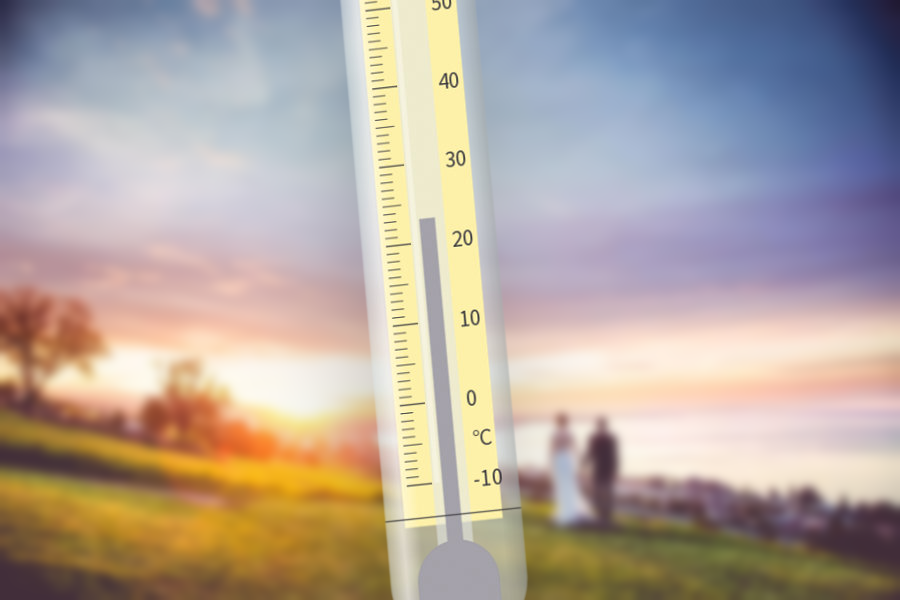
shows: 23 °C
